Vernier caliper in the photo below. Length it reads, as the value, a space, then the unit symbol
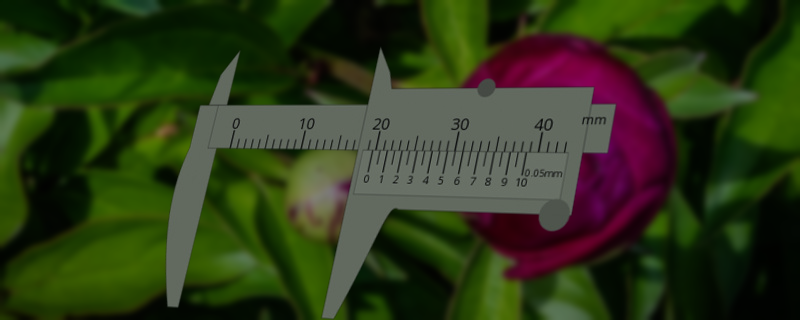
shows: 19.6 mm
